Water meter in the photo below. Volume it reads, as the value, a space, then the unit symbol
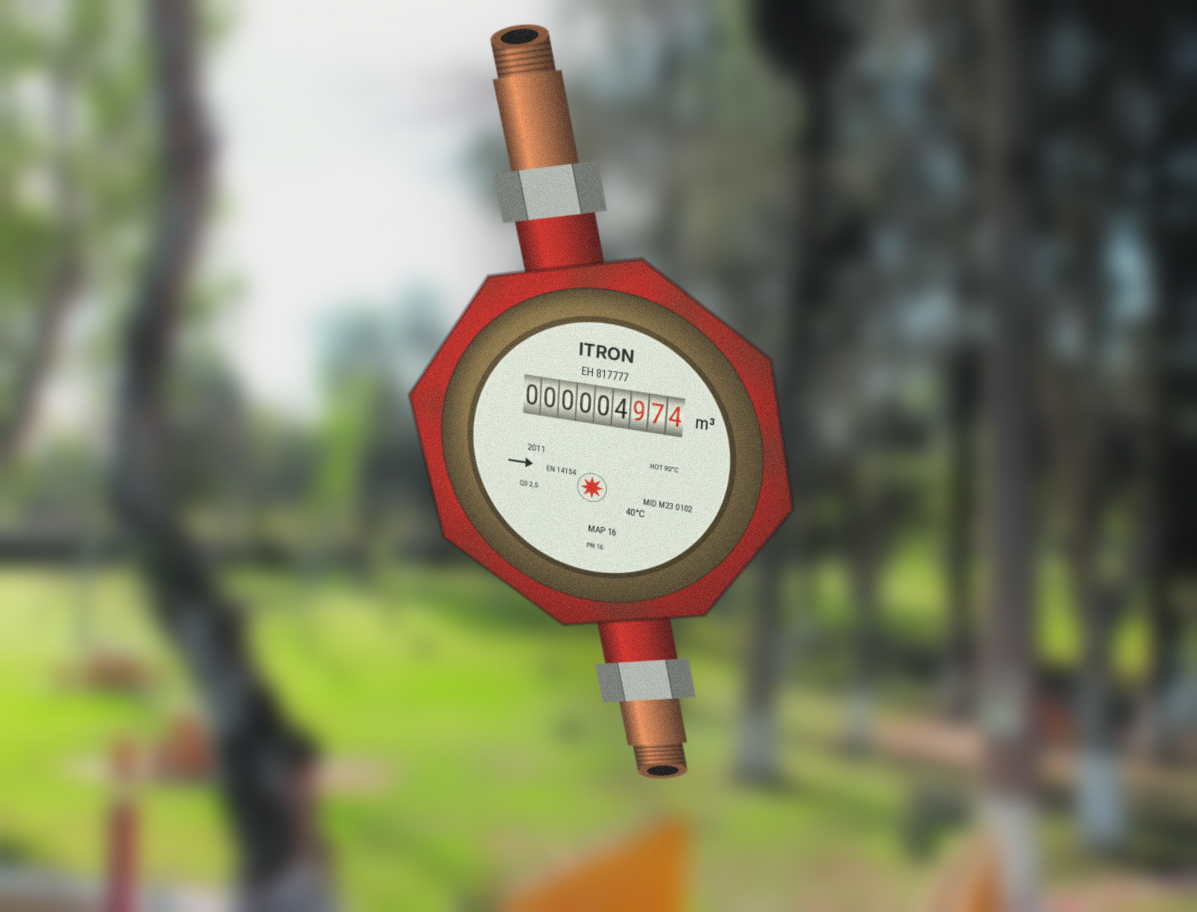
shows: 4.974 m³
